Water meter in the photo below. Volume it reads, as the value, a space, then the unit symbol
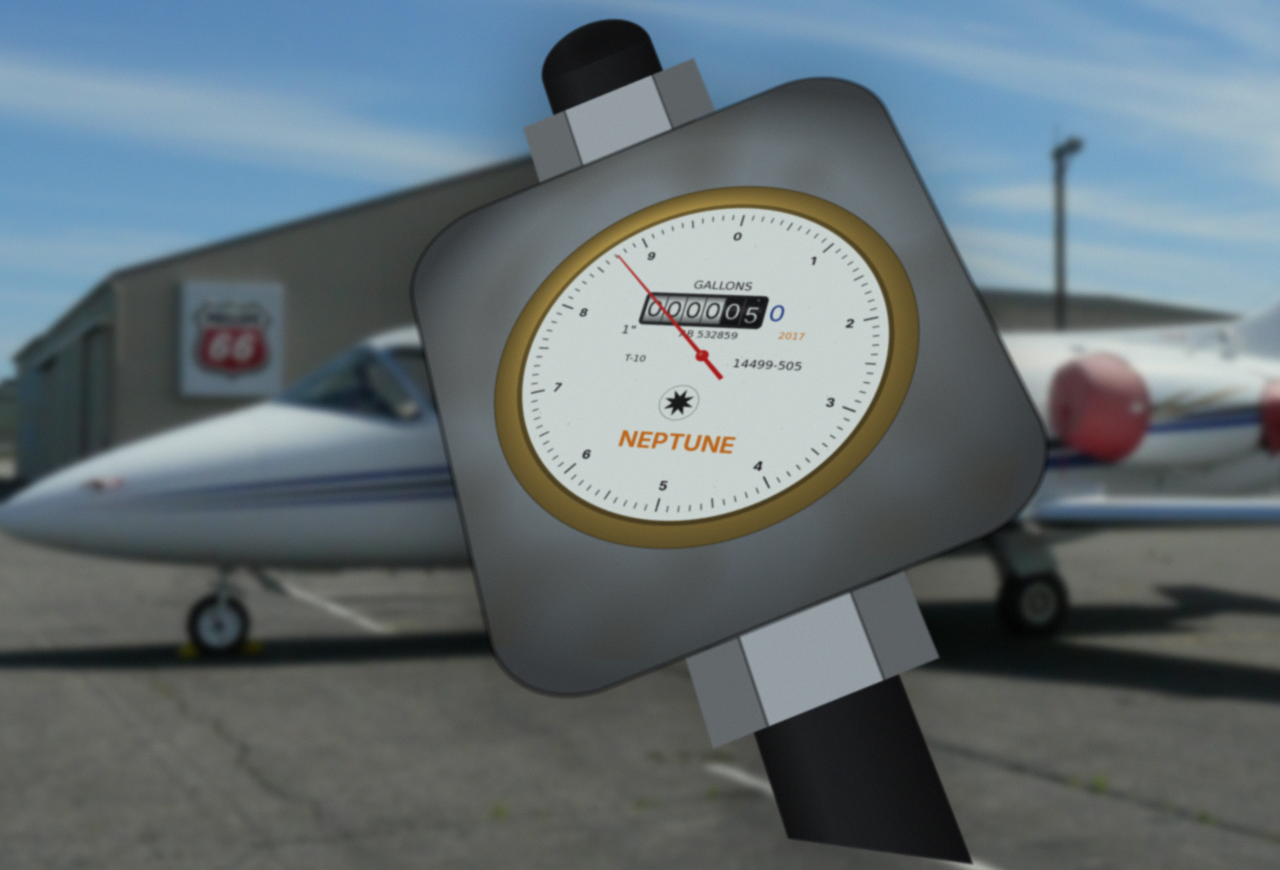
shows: 48.7 gal
